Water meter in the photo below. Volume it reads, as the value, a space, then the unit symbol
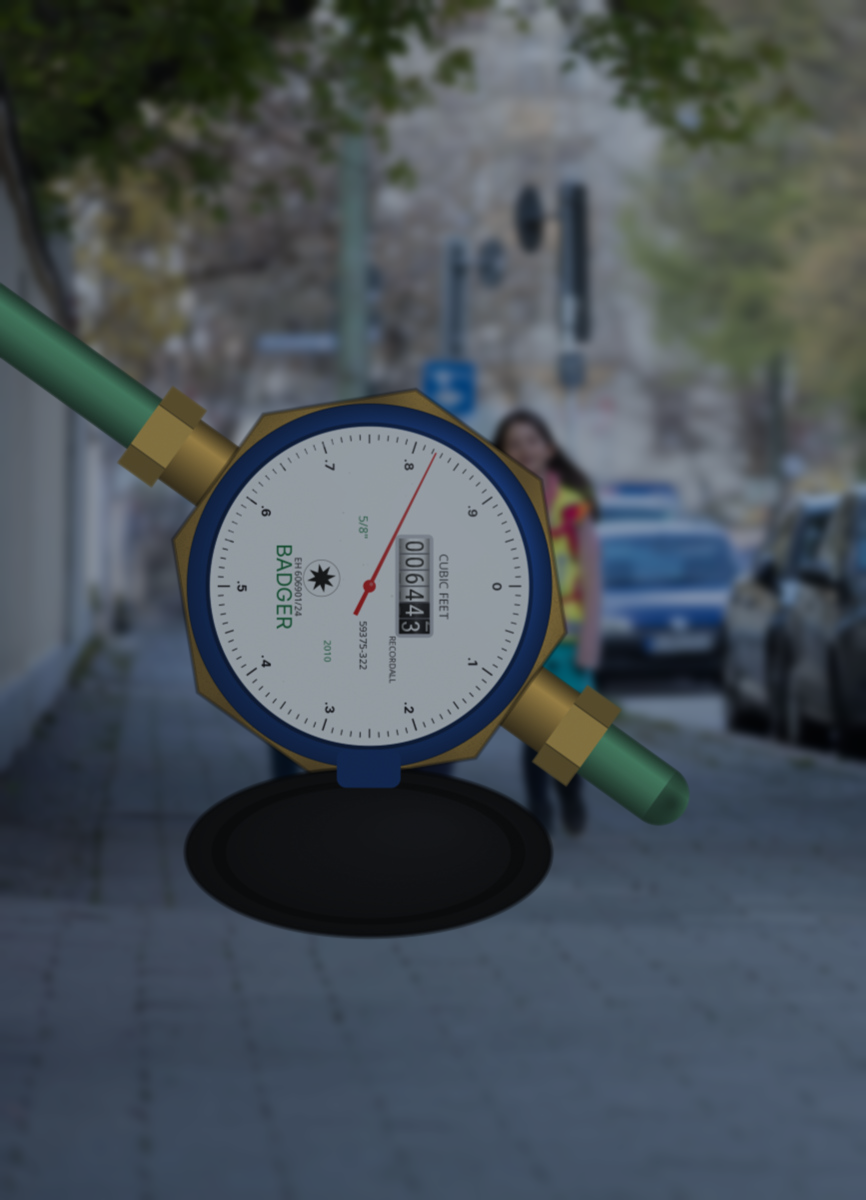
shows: 6442.82 ft³
